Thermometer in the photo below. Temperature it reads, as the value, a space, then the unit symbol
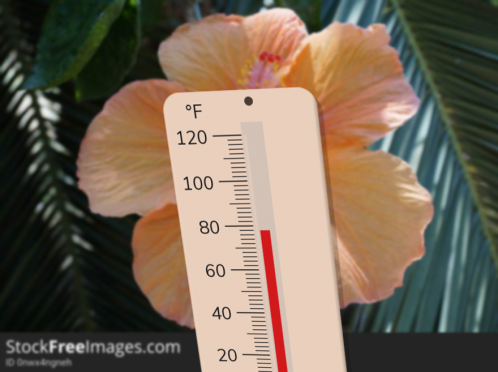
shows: 78 °F
